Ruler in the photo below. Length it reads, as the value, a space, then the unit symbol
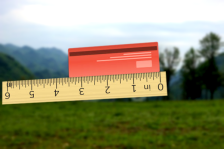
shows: 3.5 in
